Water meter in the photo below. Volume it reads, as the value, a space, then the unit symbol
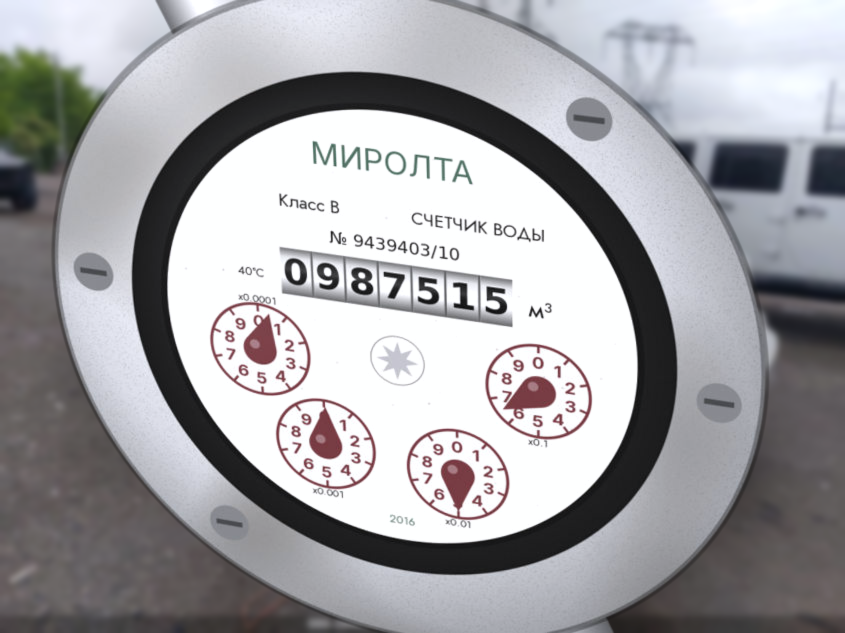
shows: 987515.6500 m³
